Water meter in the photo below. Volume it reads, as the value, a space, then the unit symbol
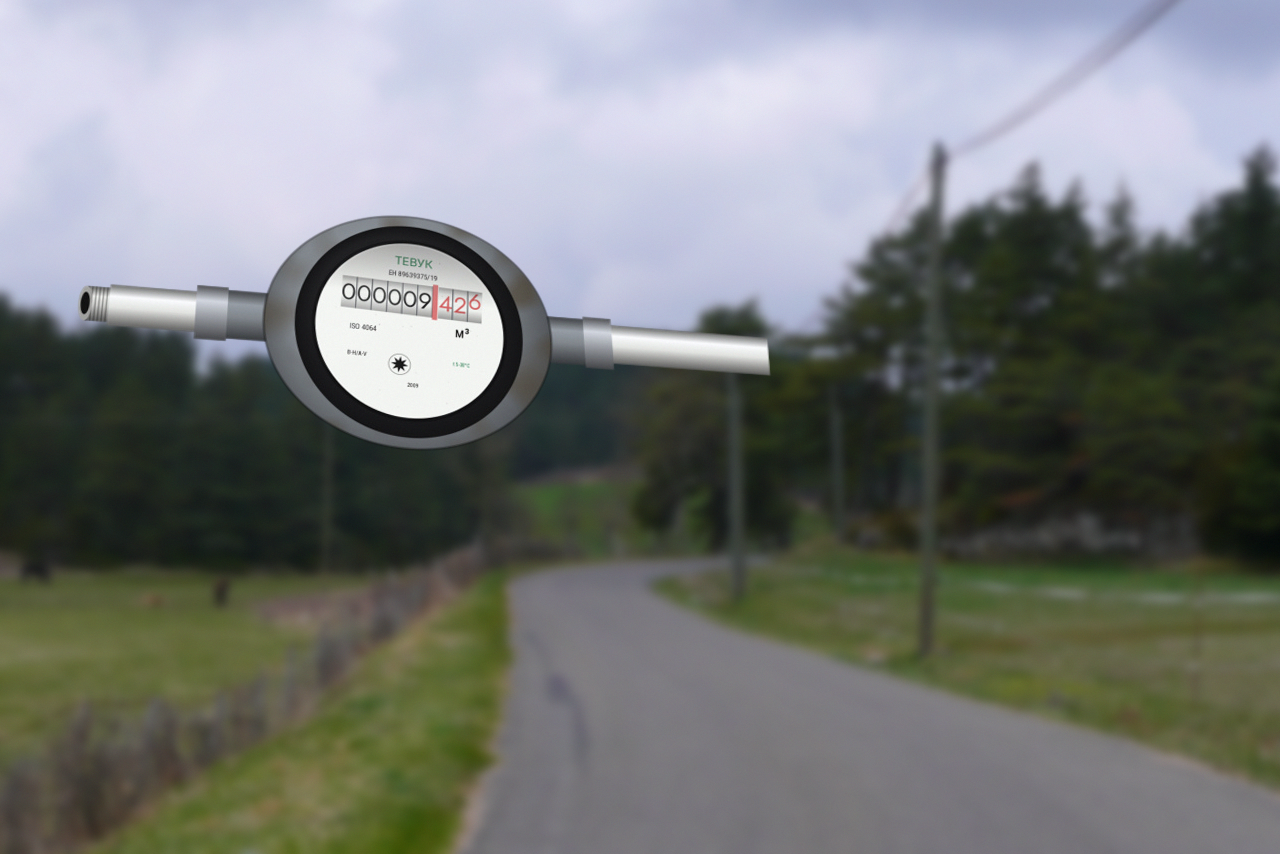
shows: 9.426 m³
